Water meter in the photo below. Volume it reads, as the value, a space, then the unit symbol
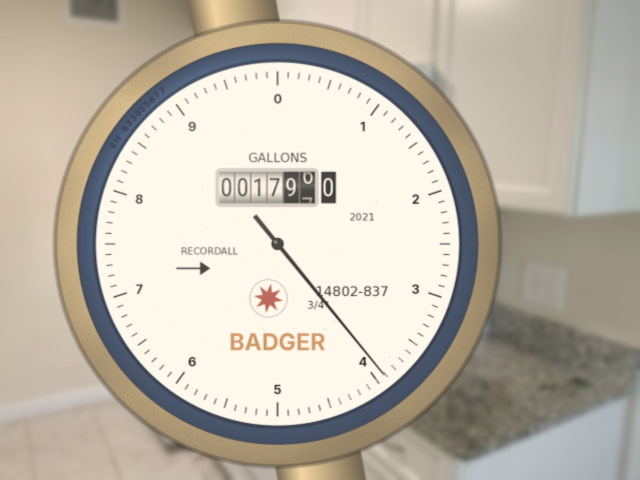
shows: 17963.9 gal
